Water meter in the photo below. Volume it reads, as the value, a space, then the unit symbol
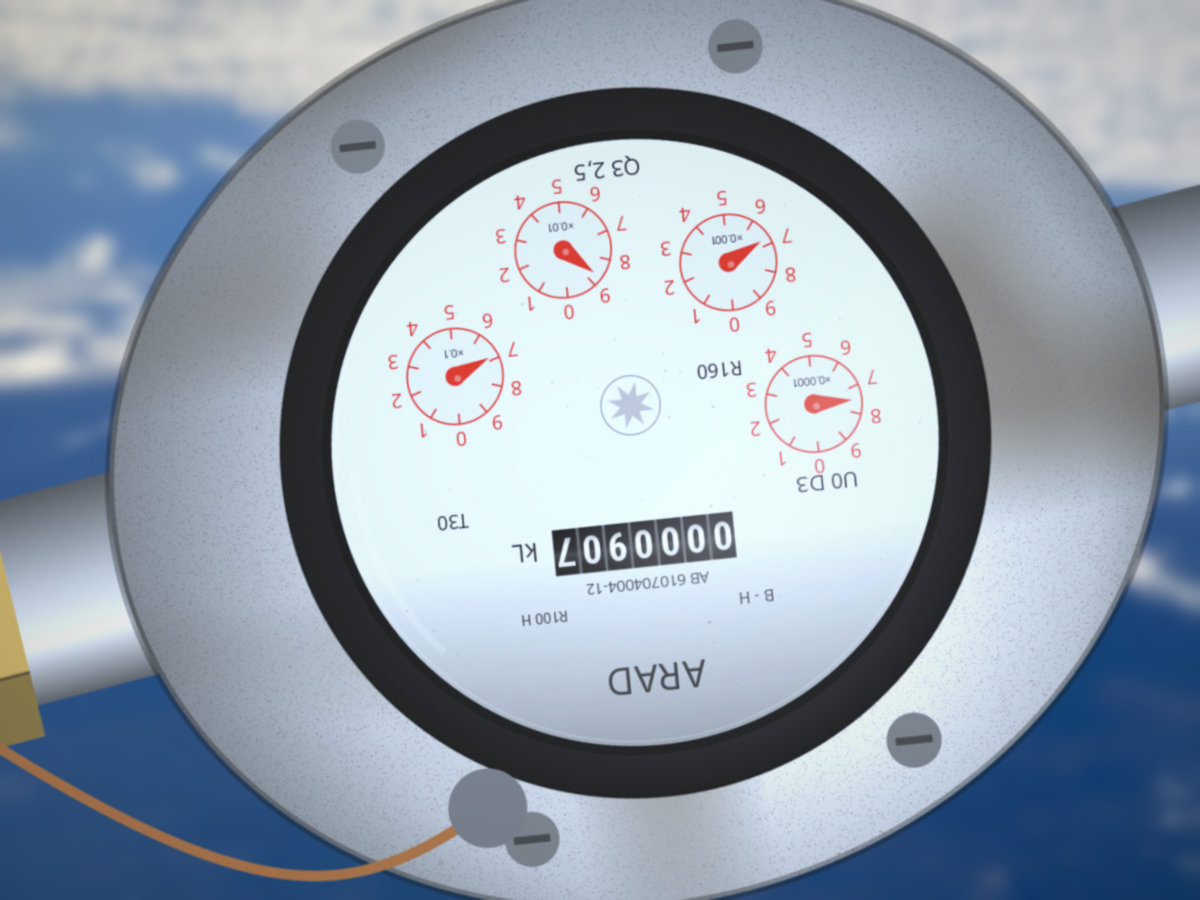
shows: 907.6867 kL
